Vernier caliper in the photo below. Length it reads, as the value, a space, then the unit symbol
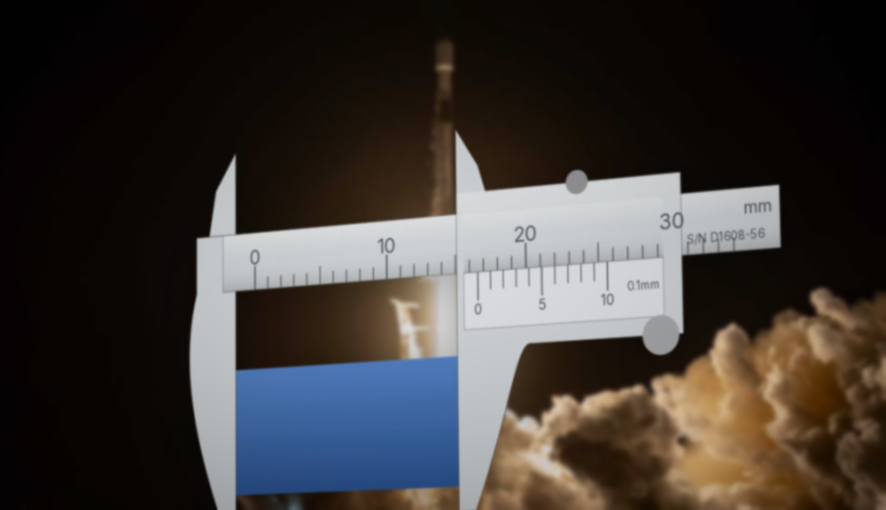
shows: 16.6 mm
